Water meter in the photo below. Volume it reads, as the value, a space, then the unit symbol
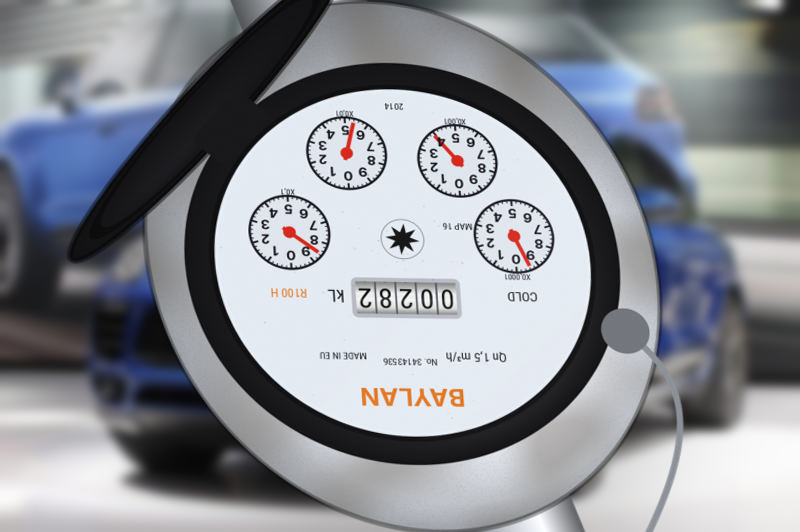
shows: 282.8539 kL
